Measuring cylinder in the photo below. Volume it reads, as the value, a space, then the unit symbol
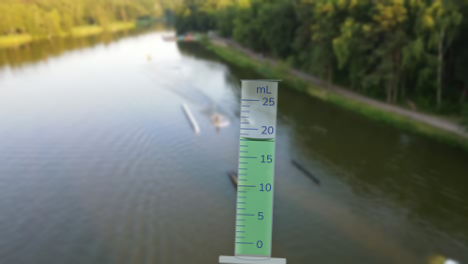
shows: 18 mL
